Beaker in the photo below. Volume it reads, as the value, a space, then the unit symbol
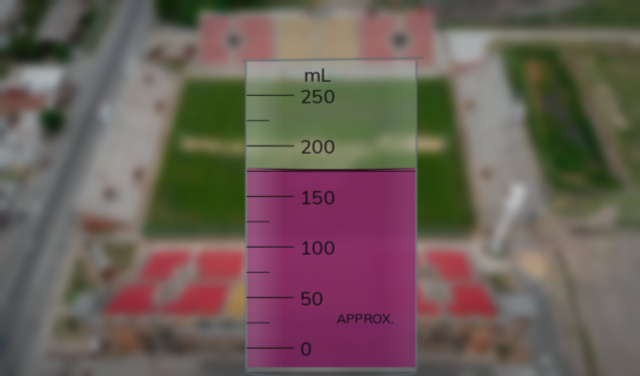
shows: 175 mL
